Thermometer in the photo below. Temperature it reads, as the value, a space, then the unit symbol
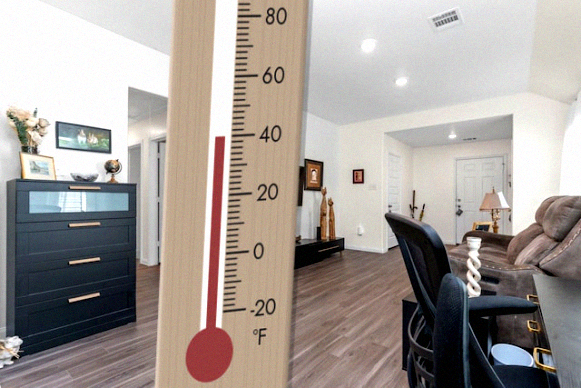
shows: 40 °F
